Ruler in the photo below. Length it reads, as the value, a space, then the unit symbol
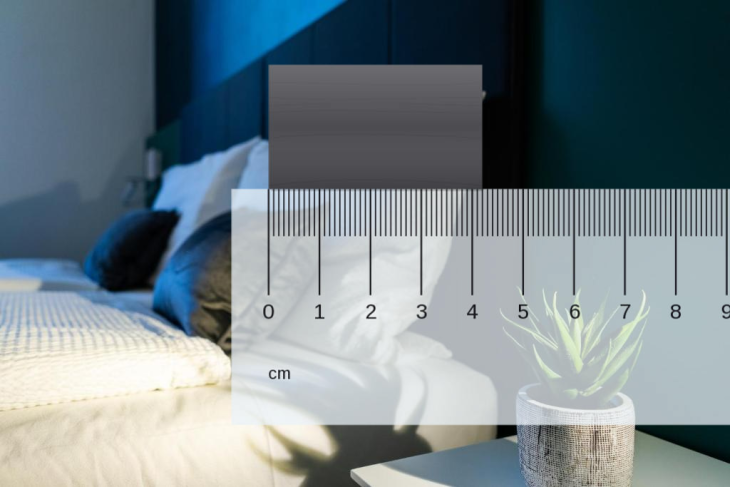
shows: 4.2 cm
